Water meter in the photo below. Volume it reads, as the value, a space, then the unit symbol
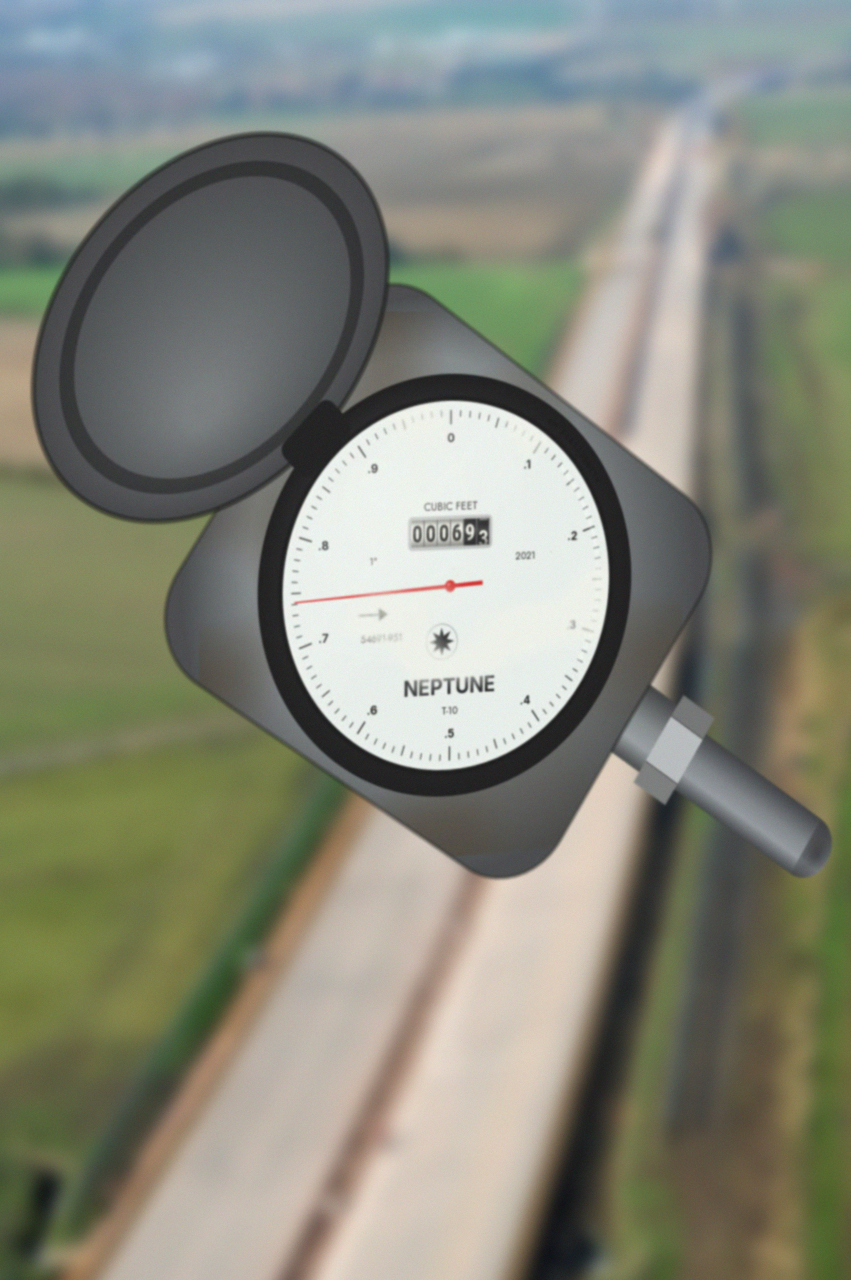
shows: 692.74 ft³
